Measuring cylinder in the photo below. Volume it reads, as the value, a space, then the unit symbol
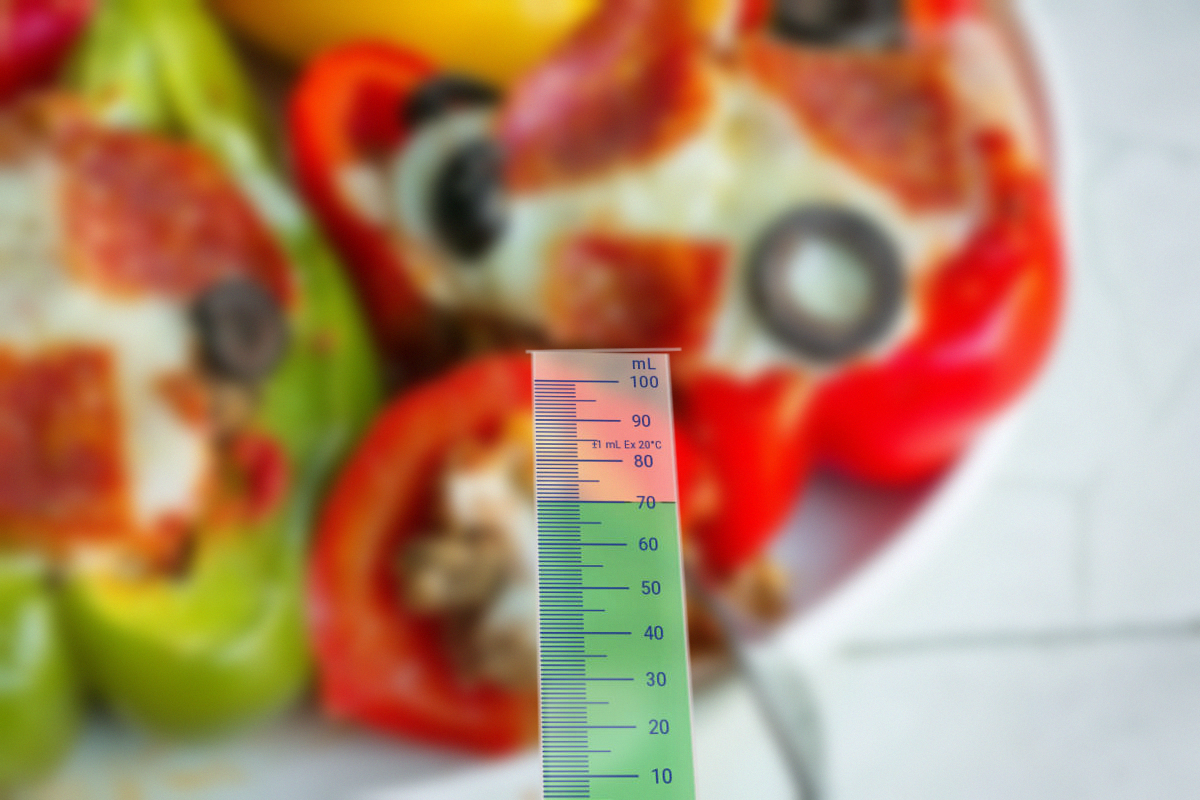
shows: 70 mL
